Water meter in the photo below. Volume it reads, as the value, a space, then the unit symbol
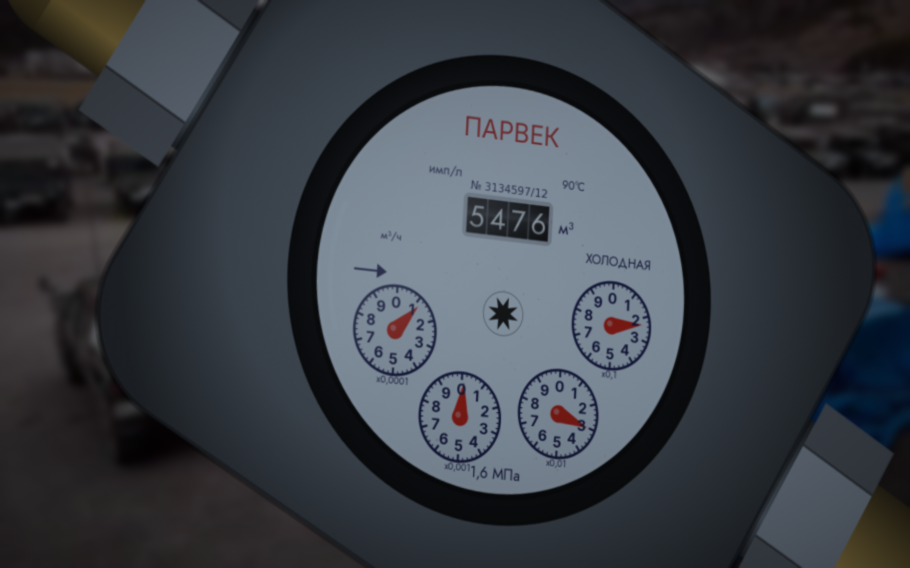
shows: 5476.2301 m³
